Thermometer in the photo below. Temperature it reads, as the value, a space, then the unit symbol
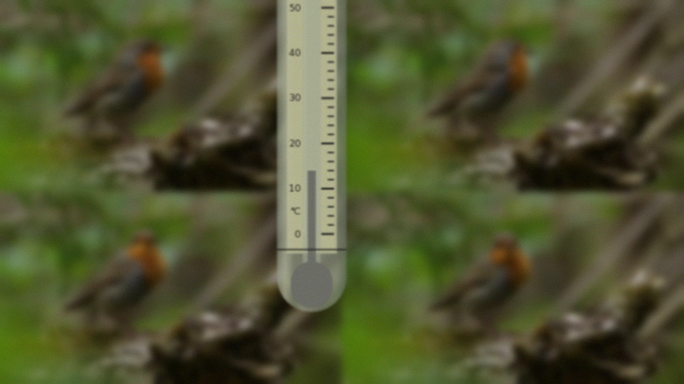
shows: 14 °C
